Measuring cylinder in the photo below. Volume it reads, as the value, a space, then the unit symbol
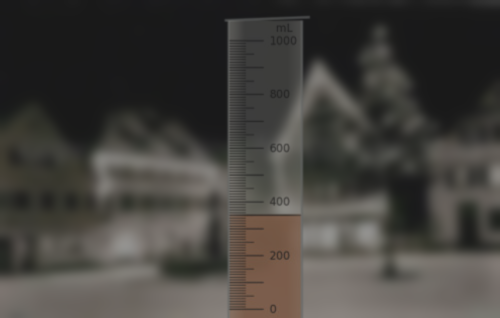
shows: 350 mL
